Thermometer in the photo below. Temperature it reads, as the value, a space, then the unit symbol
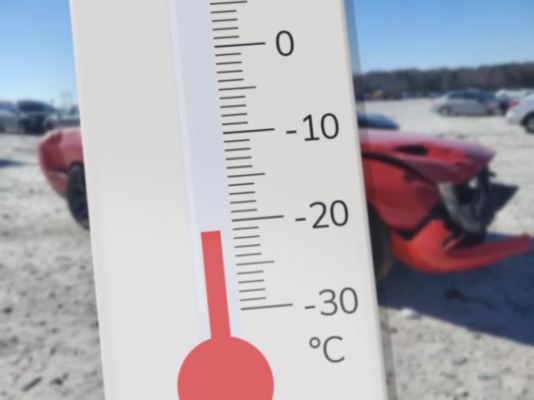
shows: -21 °C
